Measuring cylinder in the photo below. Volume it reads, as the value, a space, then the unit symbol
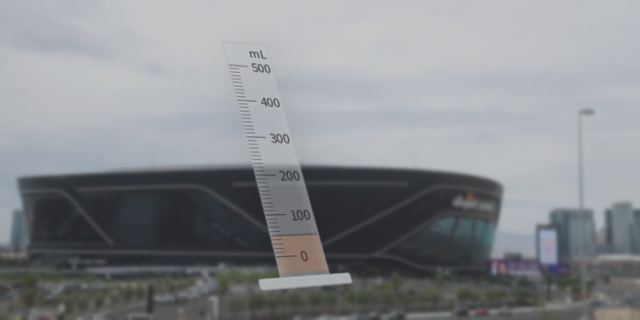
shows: 50 mL
